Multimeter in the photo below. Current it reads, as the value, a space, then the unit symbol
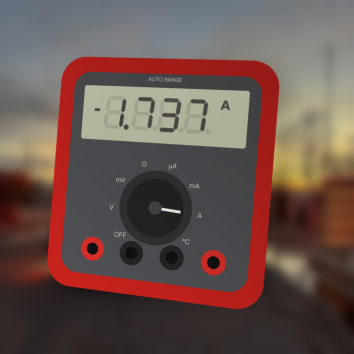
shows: -1.737 A
